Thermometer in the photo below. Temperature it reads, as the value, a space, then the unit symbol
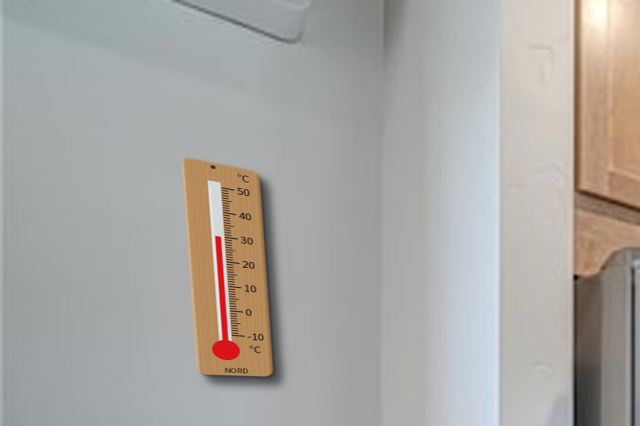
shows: 30 °C
